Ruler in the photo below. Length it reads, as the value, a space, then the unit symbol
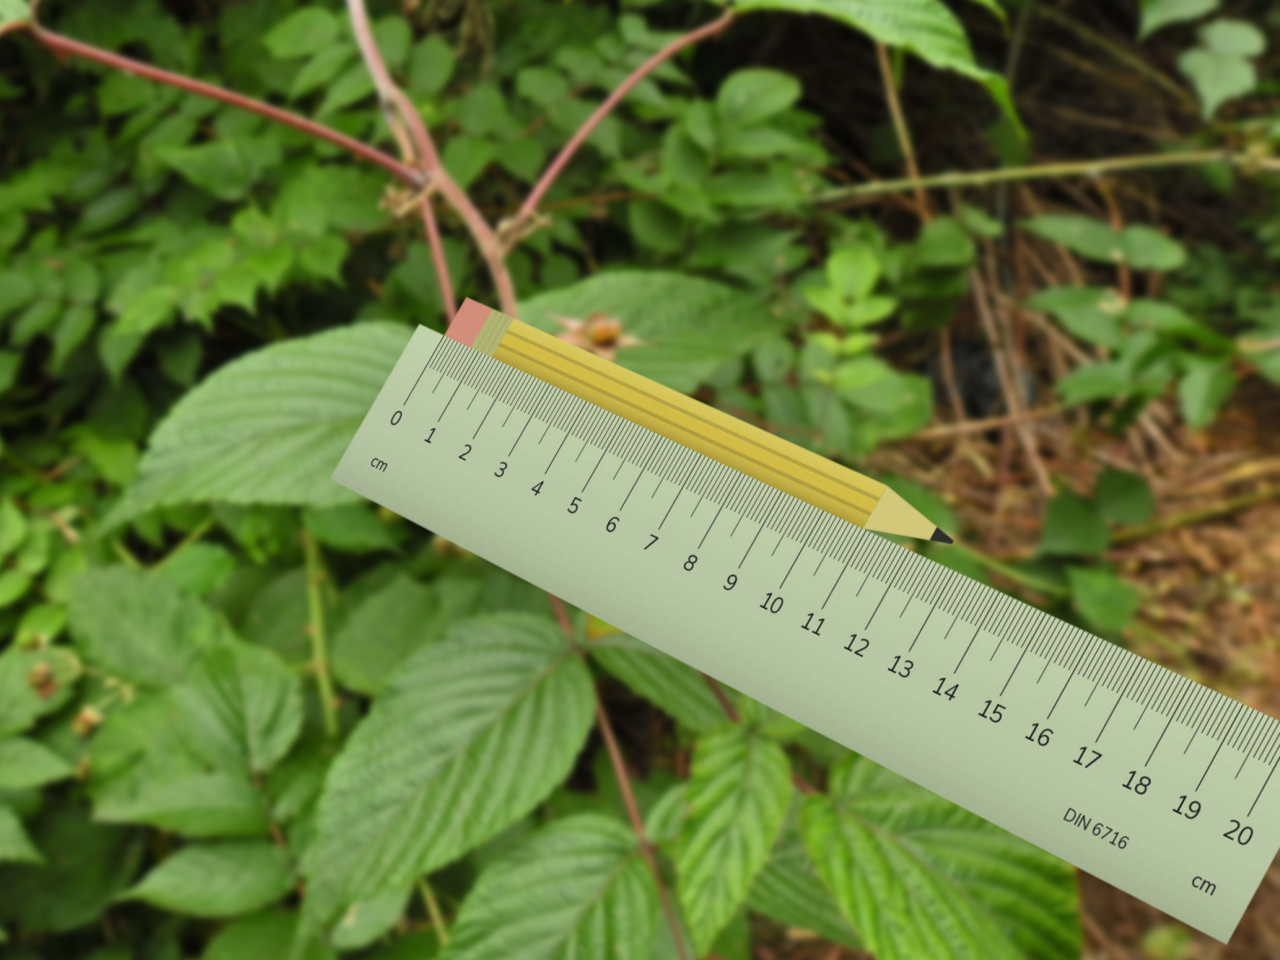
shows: 12.7 cm
